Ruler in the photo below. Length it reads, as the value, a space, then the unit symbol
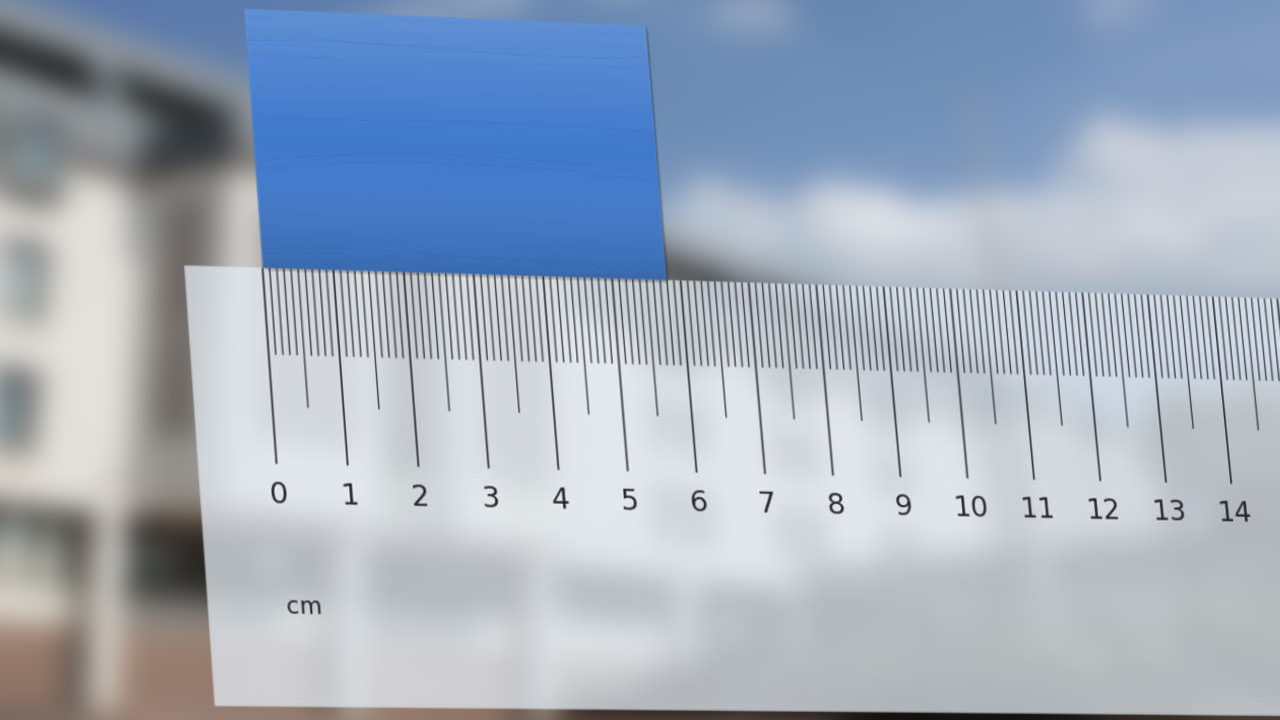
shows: 5.8 cm
